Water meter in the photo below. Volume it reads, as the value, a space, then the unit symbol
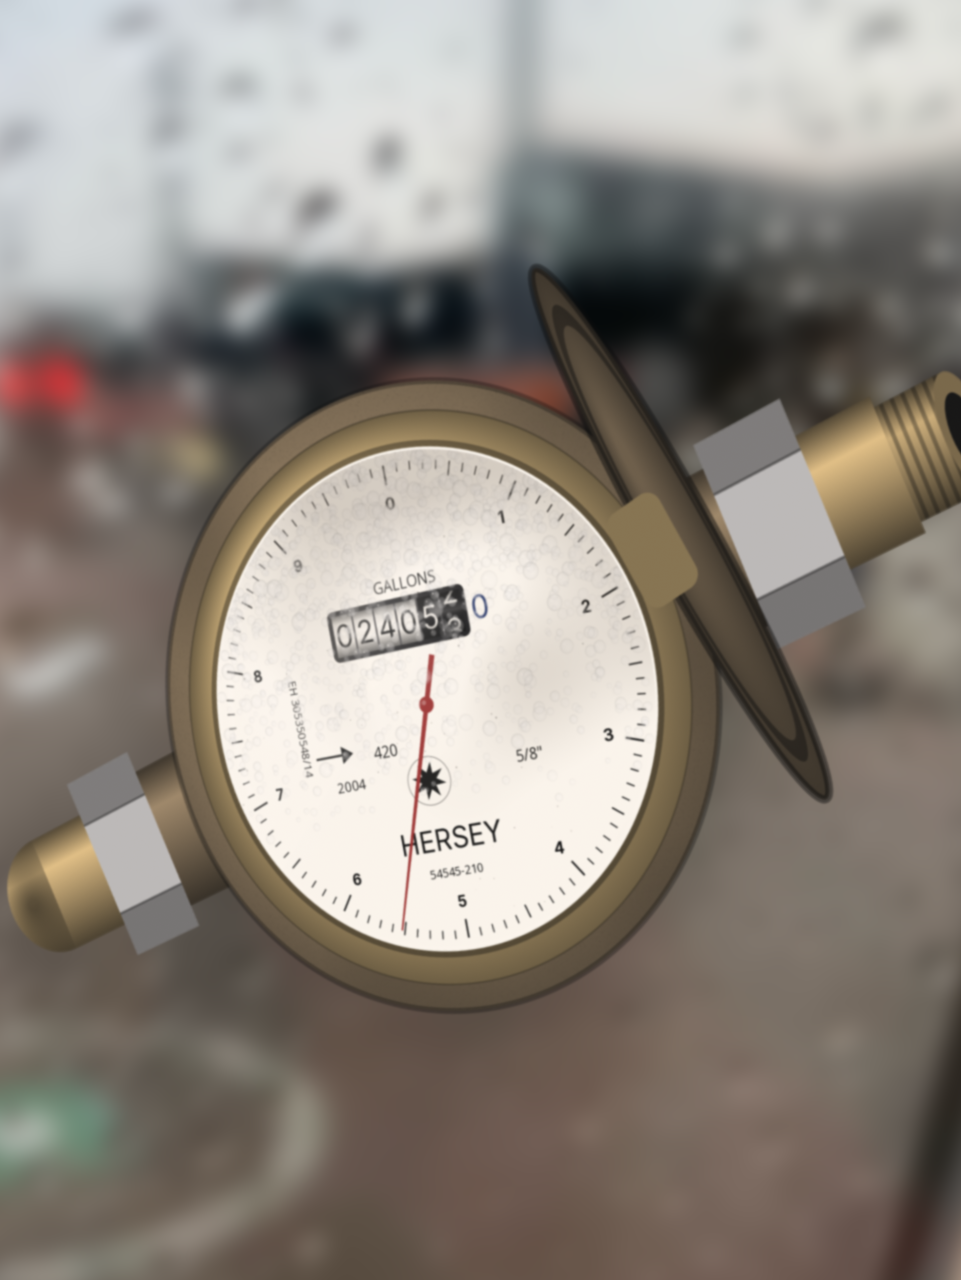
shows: 240525.5 gal
